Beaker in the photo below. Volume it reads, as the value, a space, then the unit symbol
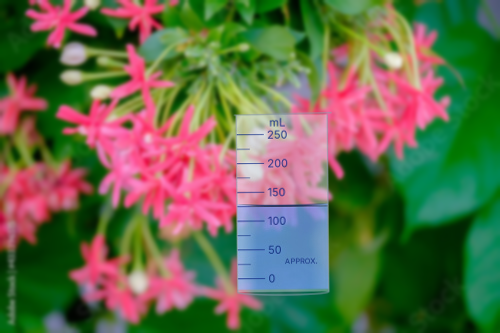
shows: 125 mL
